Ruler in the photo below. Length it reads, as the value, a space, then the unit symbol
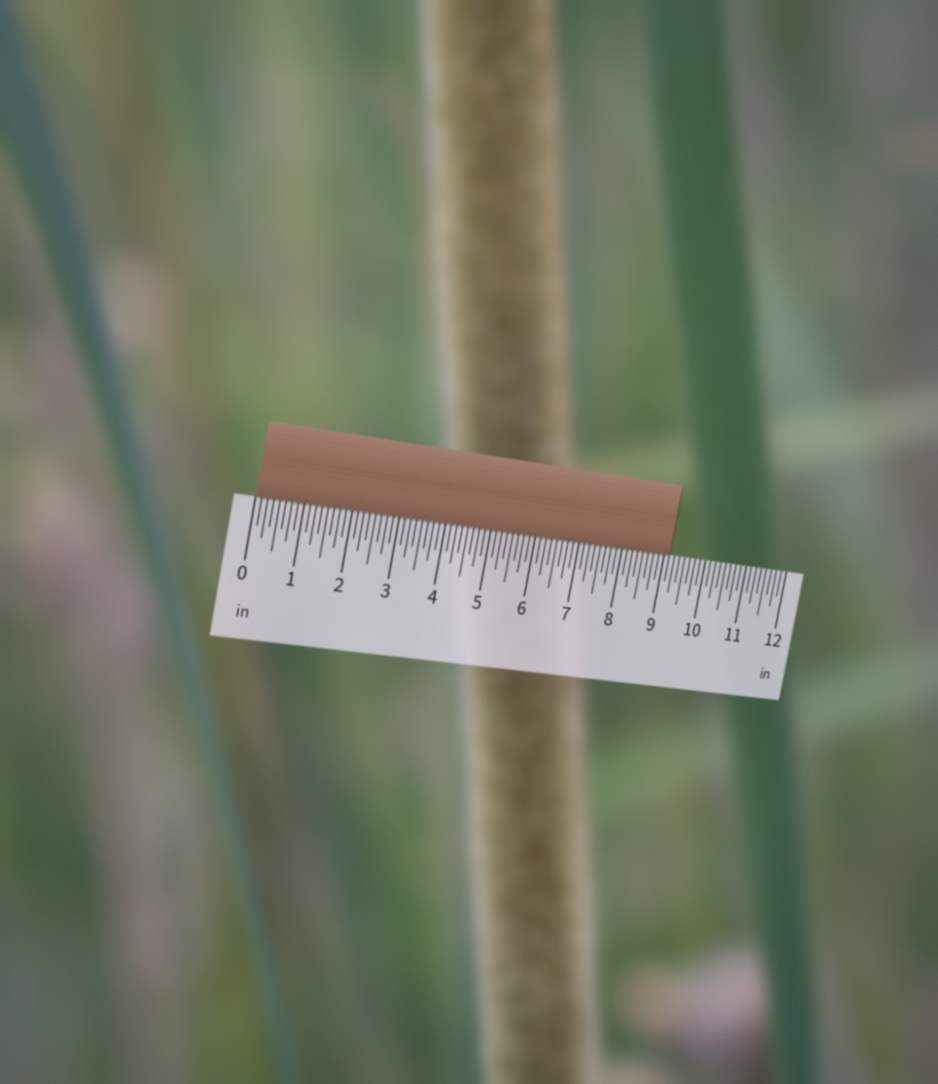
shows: 9.125 in
